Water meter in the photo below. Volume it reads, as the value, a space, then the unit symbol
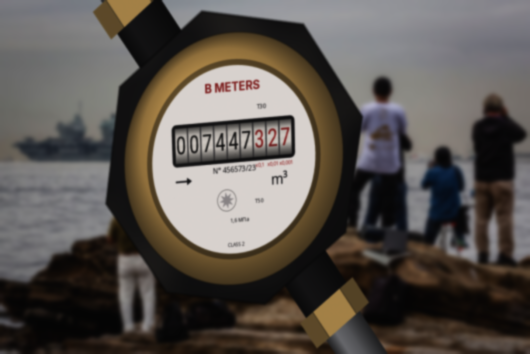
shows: 7447.327 m³
